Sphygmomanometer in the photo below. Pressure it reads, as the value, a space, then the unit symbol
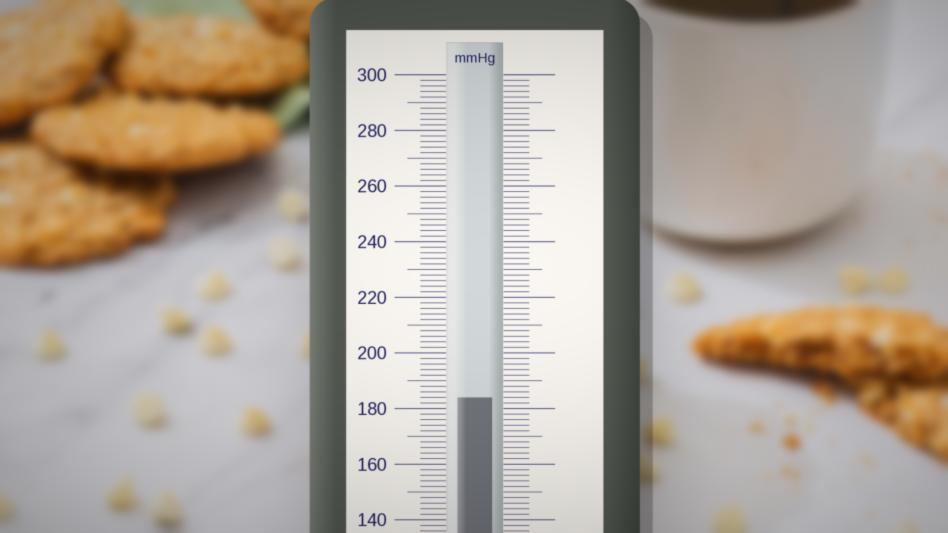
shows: 184 mmHg
